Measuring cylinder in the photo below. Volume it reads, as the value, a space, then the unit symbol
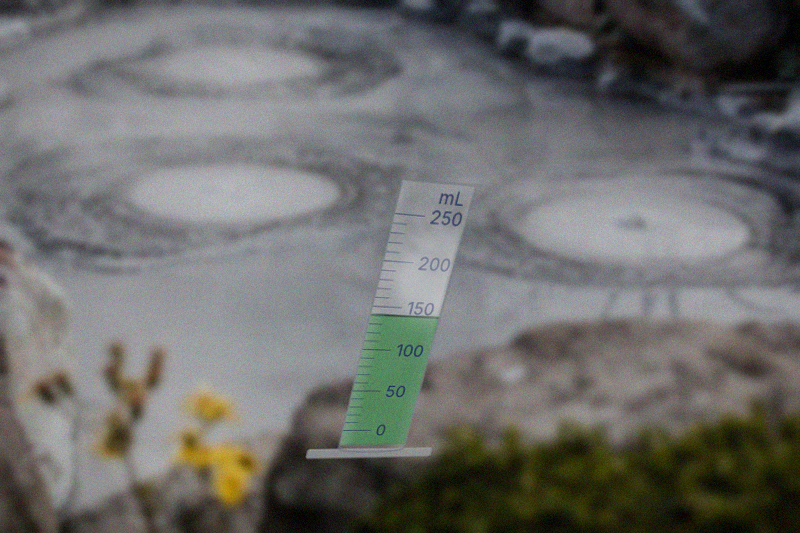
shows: 140 mL
